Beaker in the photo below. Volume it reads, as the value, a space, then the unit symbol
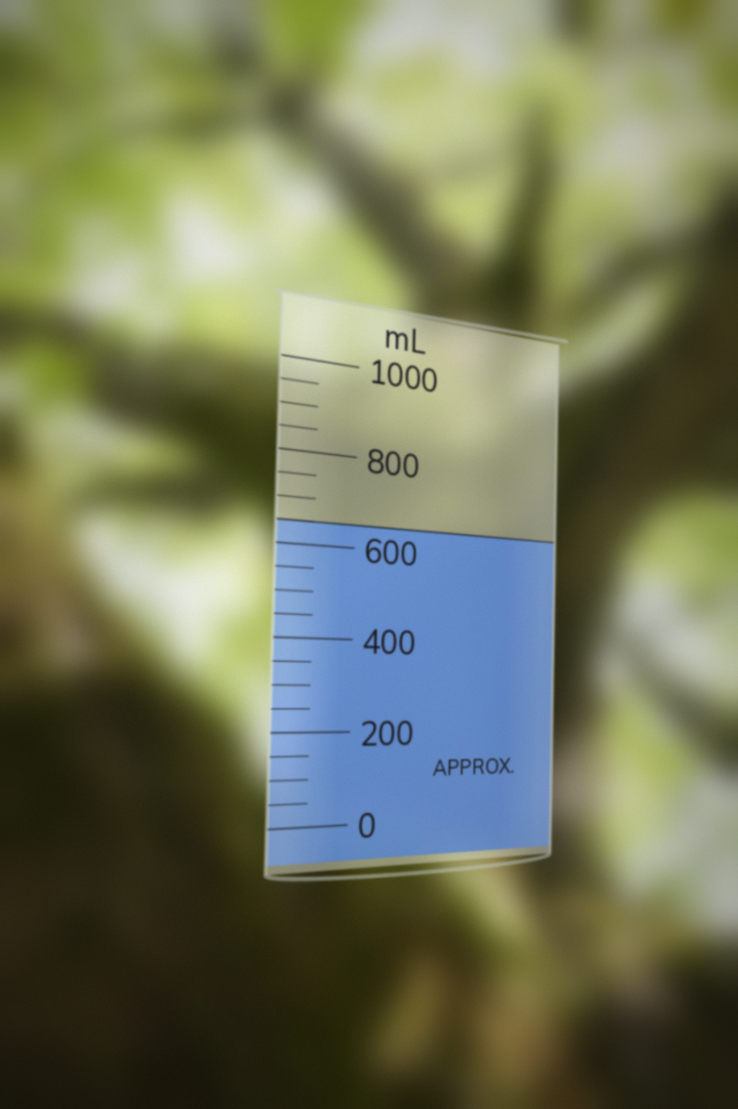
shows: 650 mL
